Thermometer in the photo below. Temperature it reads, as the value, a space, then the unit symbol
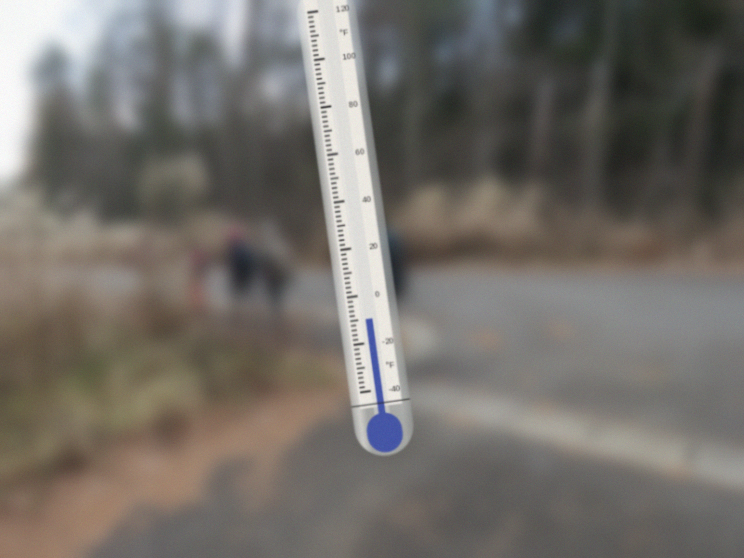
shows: -10 °F
